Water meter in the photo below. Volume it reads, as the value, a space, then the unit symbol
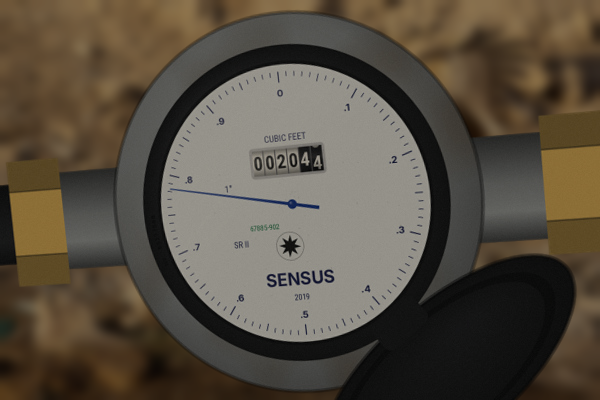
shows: 2043.78 ft³
